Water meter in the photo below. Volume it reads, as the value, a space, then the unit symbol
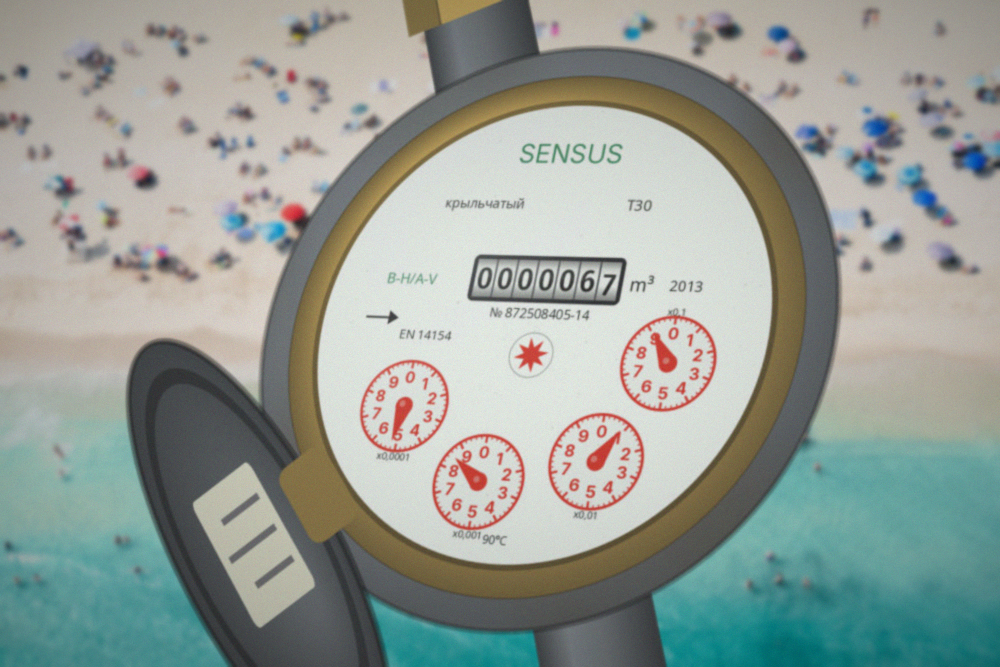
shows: 66.9085 m³
